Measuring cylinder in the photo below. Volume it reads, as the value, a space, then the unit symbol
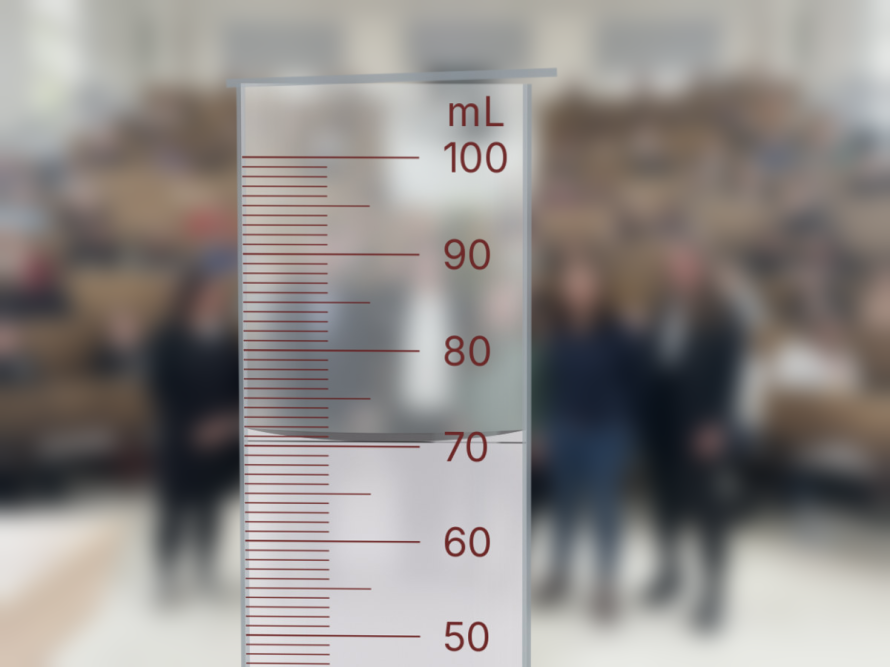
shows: 70.5 mL
